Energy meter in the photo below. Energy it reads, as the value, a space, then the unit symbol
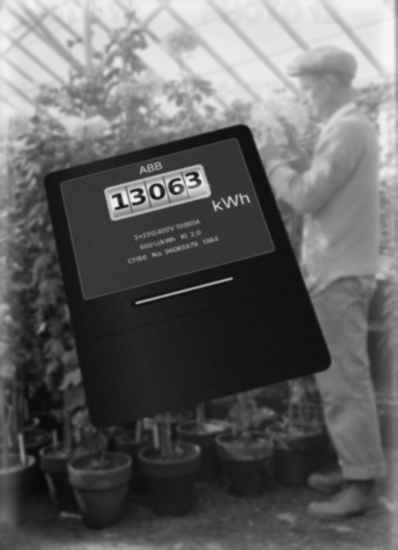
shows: 13063 kWh
